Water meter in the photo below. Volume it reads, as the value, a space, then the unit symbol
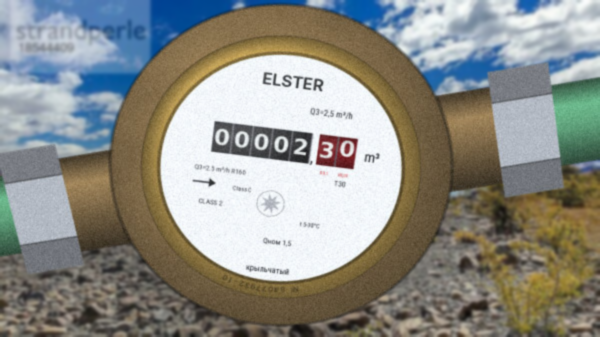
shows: 2.30 m³
